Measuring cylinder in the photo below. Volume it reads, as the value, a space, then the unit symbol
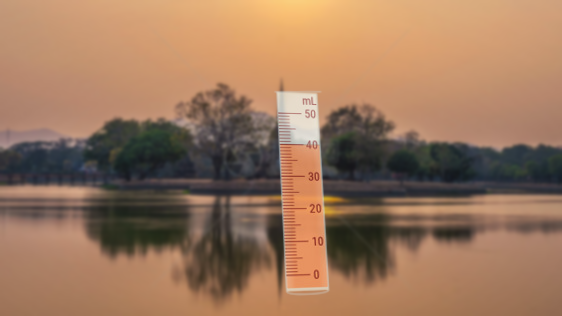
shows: 40 mL
